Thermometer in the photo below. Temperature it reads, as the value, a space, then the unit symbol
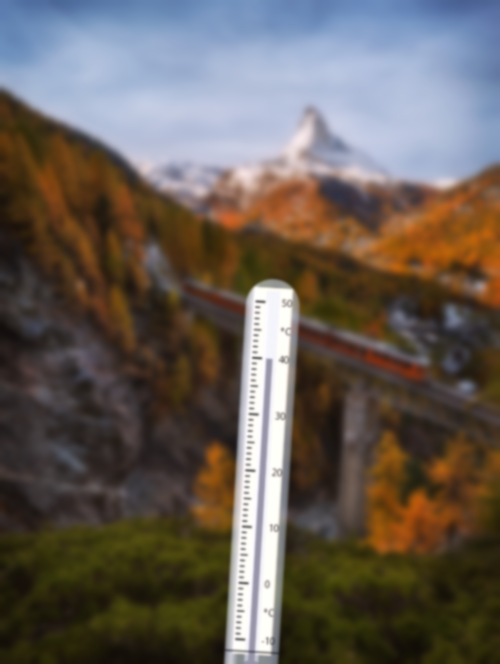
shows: 40 °C
